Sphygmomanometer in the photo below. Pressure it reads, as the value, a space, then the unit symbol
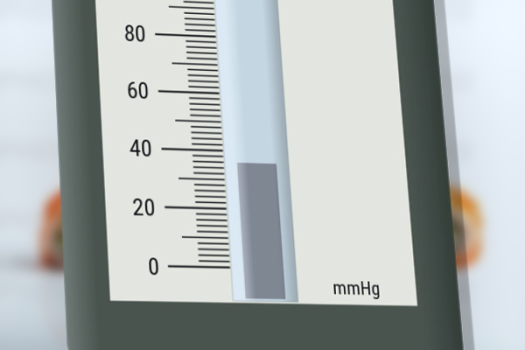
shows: 36 mmHg
